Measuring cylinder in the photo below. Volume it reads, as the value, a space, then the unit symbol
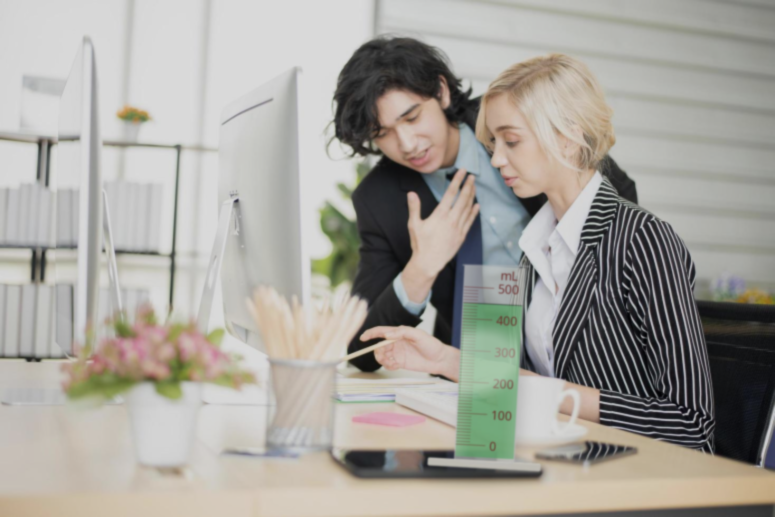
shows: 450 mL
